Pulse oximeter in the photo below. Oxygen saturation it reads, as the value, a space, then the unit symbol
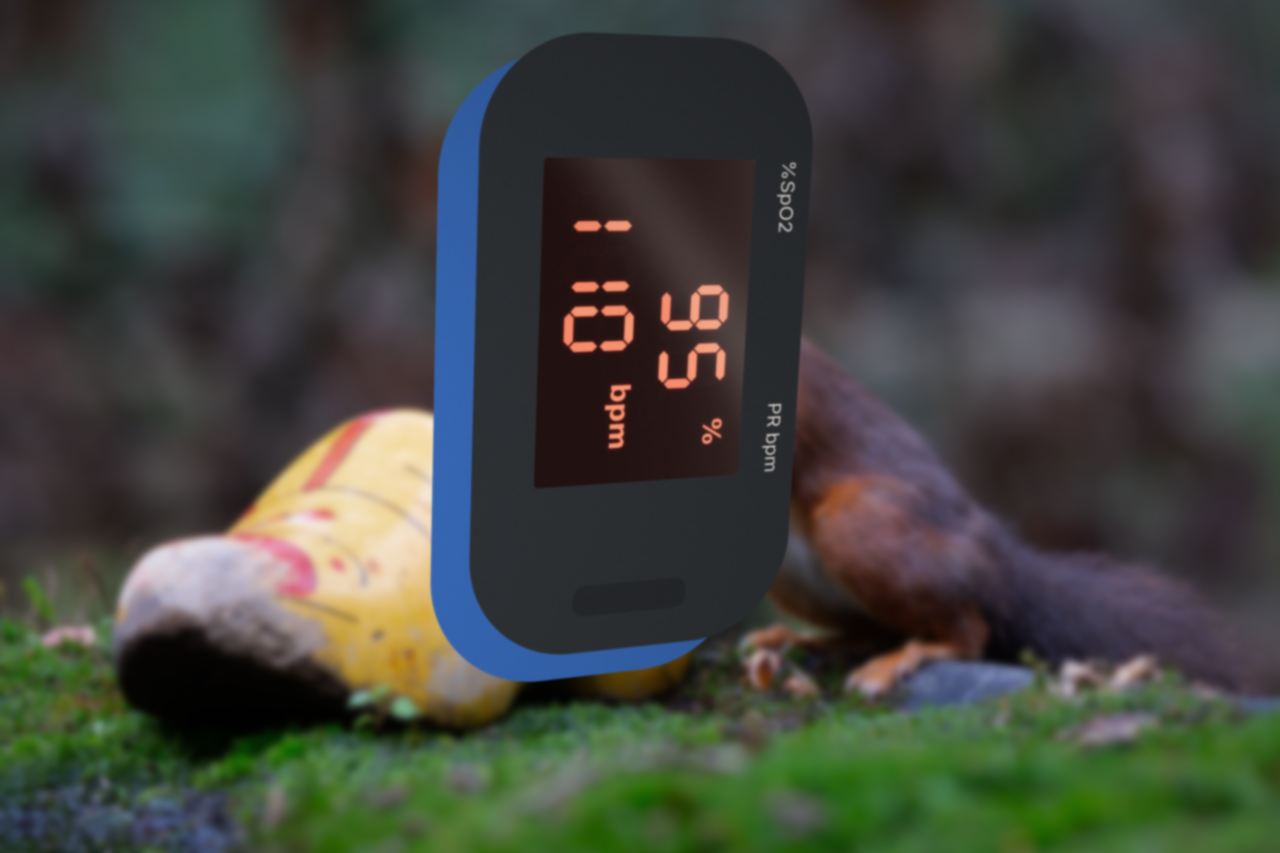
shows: 95 %
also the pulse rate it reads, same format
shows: 110 bpm
